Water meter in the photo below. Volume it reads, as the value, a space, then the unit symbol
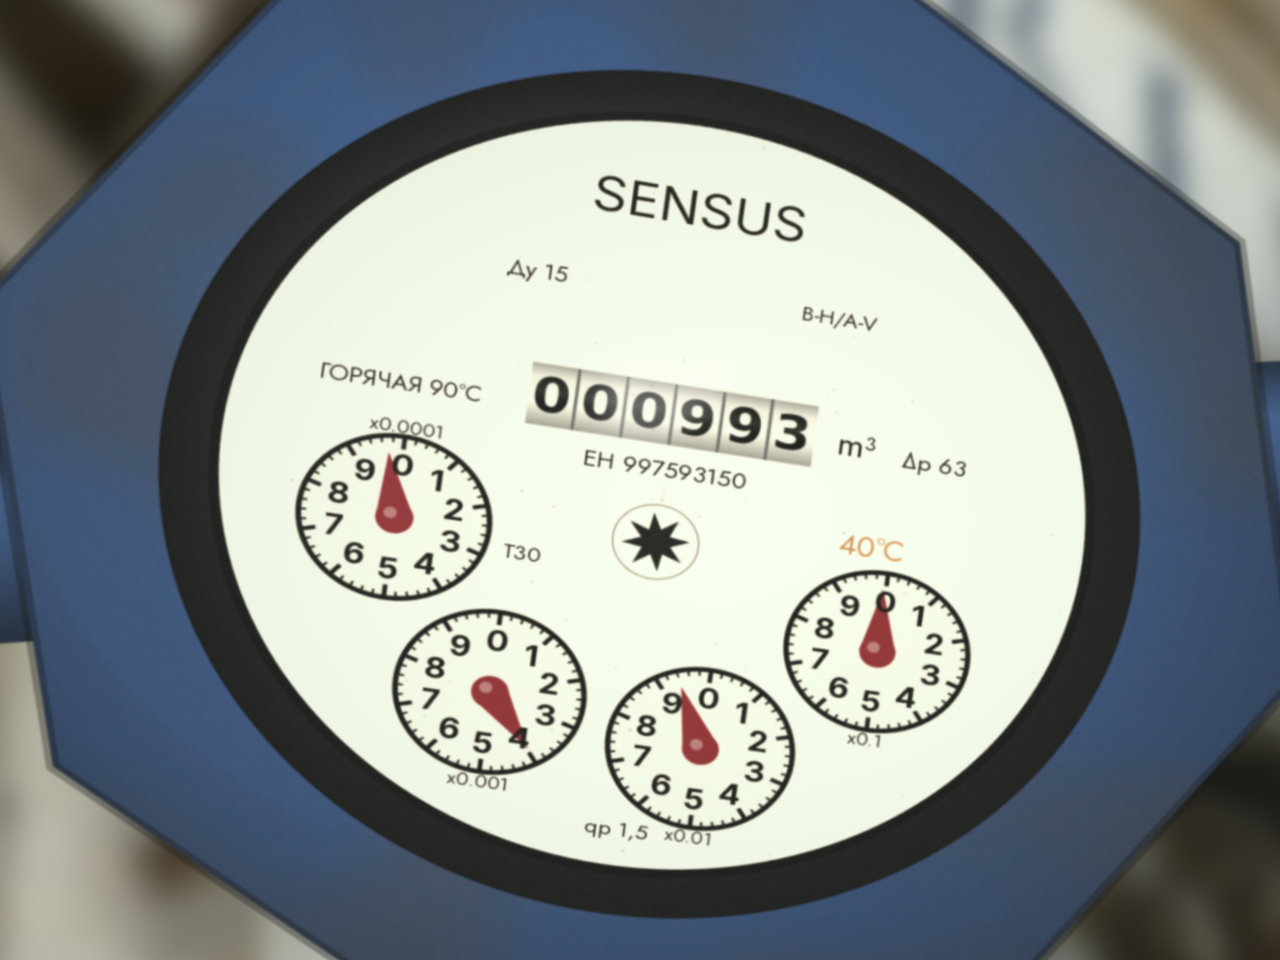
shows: 992.9939 m³
